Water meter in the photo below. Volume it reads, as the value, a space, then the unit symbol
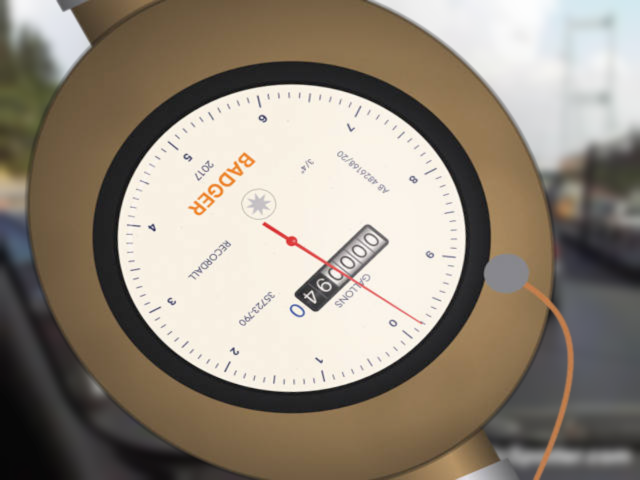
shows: 939.8 gal
